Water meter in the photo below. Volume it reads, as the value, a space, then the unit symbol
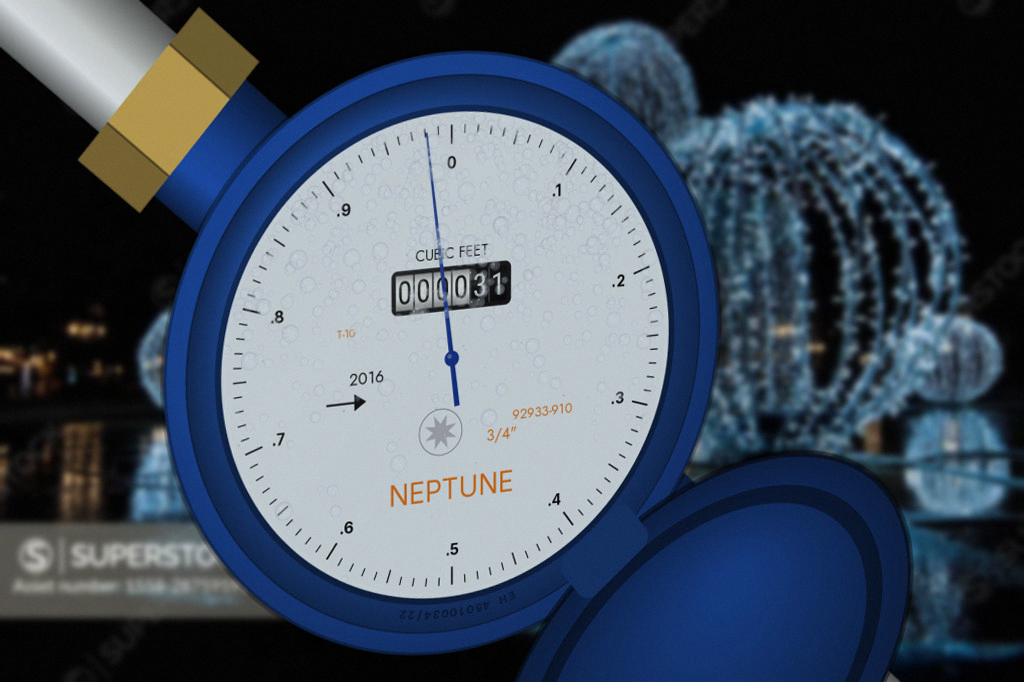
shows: 30.98 ft³
